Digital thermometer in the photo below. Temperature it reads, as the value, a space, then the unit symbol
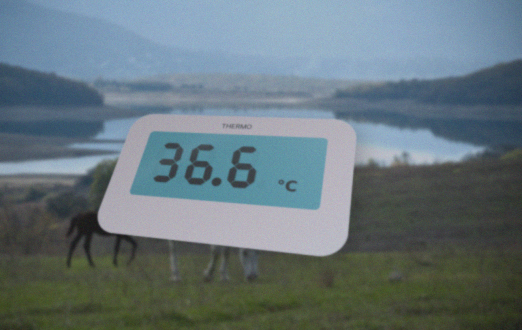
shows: 36.6 °C
